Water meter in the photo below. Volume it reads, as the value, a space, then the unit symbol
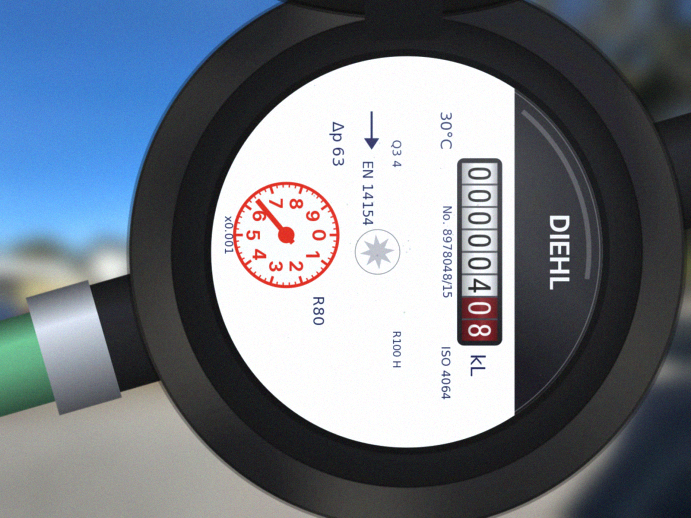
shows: 4.086 kL
